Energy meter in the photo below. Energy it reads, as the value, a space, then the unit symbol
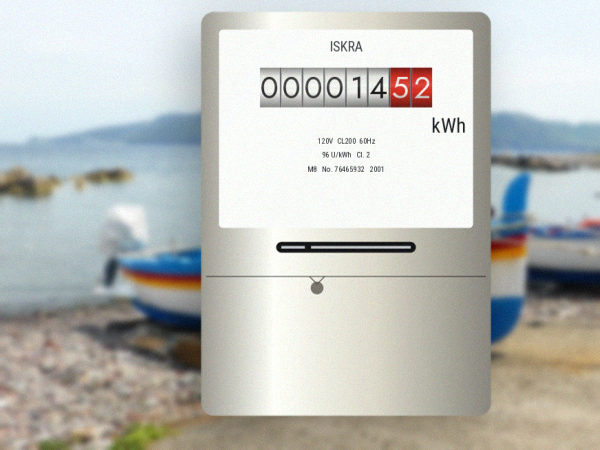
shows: 14.52 kWh
